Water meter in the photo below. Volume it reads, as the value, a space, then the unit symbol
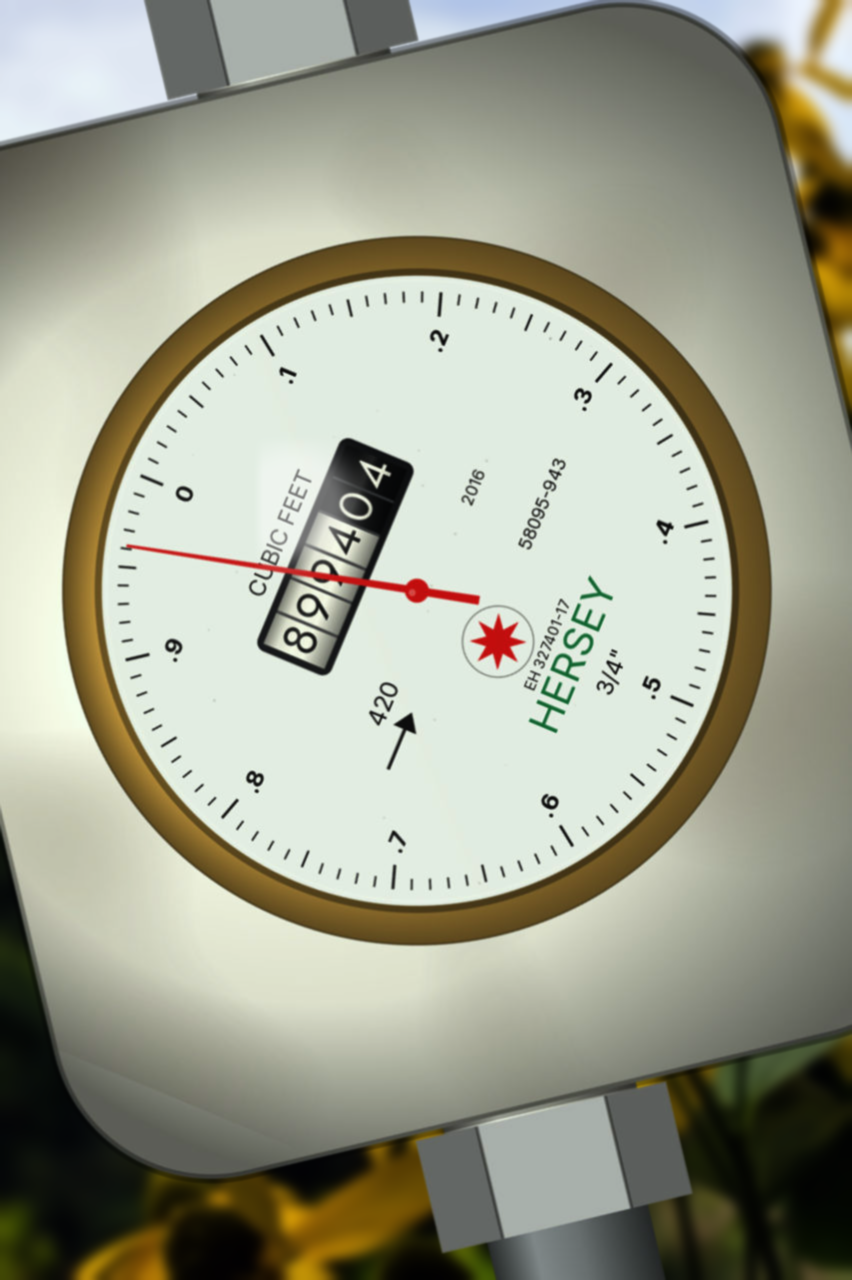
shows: 899403.96 ft³
